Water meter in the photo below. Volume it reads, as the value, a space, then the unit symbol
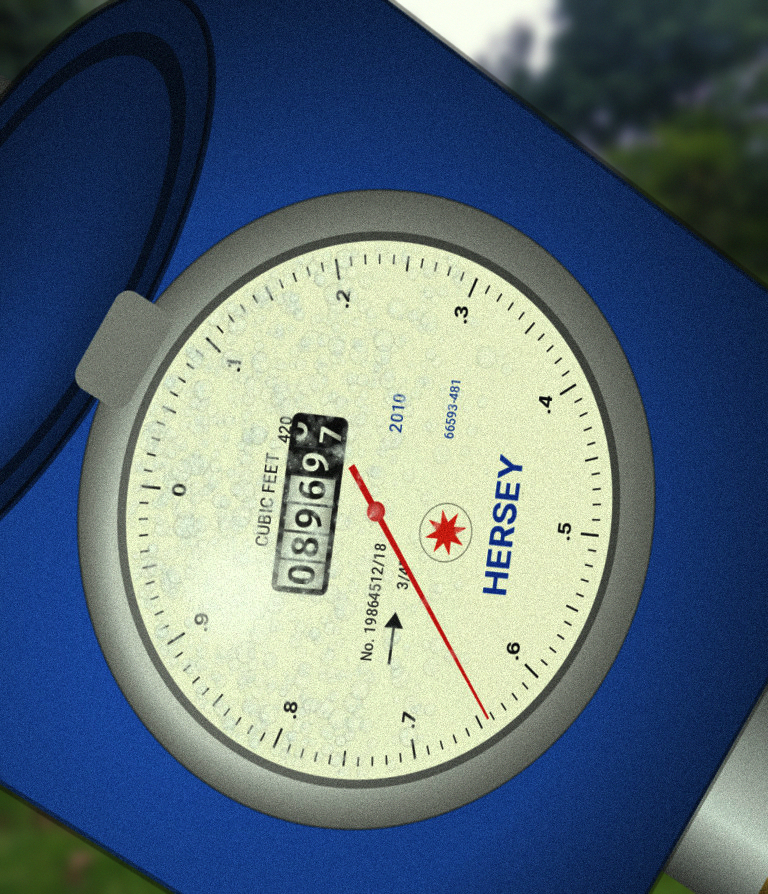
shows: 89696.64 ft³
